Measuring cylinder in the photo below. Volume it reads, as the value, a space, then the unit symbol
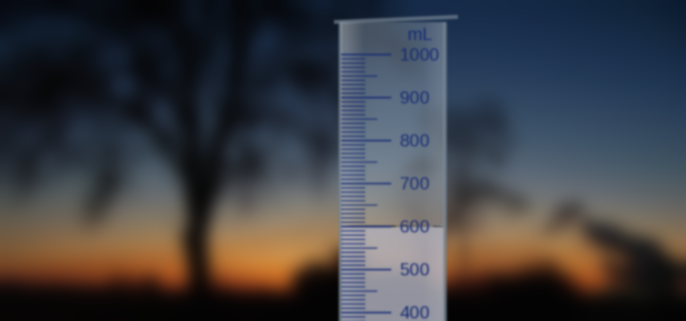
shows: 600 mL
